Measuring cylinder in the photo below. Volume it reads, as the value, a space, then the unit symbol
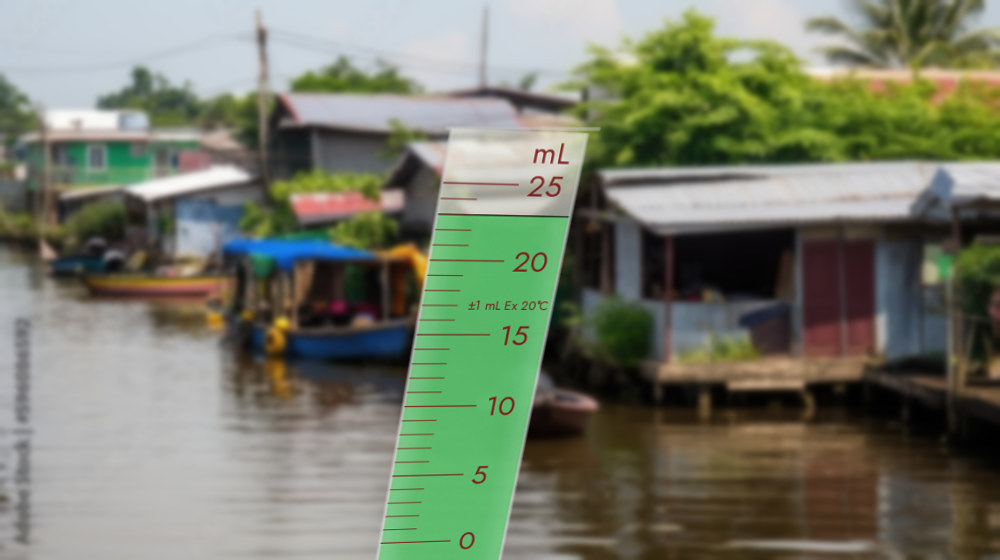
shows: 23 mL
